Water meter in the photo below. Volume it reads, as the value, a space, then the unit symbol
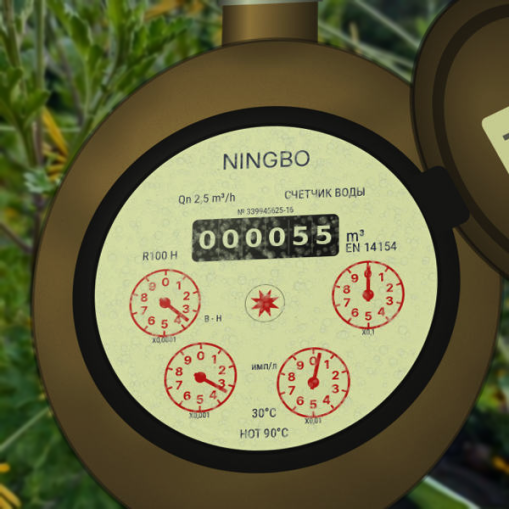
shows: 55.0033 m³
